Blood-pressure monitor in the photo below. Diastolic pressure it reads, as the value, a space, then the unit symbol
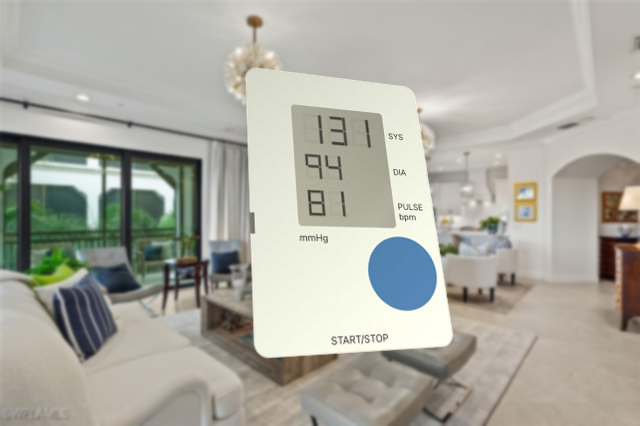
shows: 94 mmHg
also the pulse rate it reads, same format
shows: 81 bpm
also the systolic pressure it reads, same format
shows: 131 mmHg
